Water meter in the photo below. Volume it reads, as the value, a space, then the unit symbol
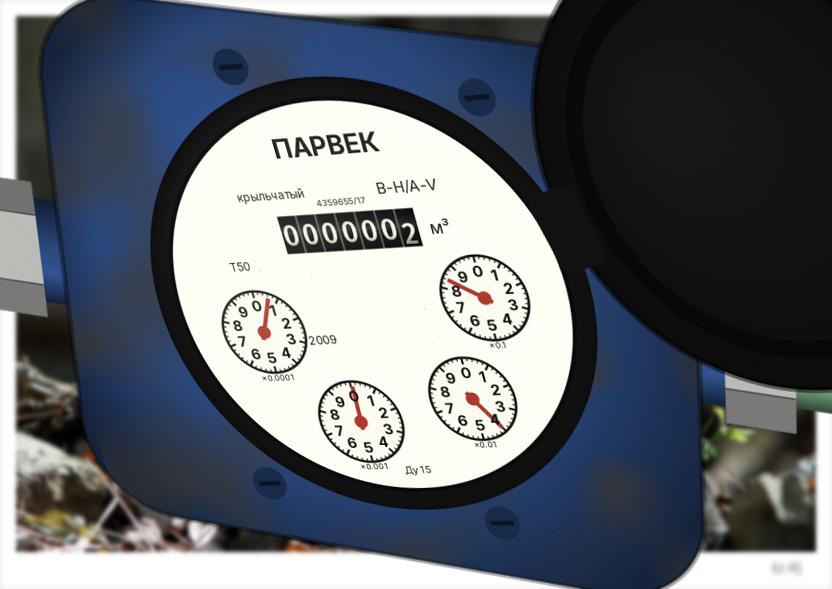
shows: 1.8400 m³
